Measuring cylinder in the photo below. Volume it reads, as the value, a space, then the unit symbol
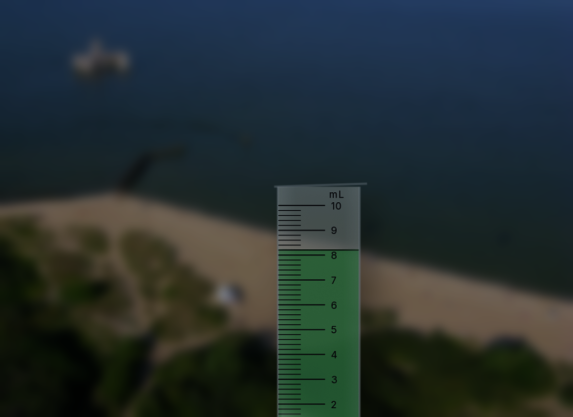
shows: 8.2 mL
